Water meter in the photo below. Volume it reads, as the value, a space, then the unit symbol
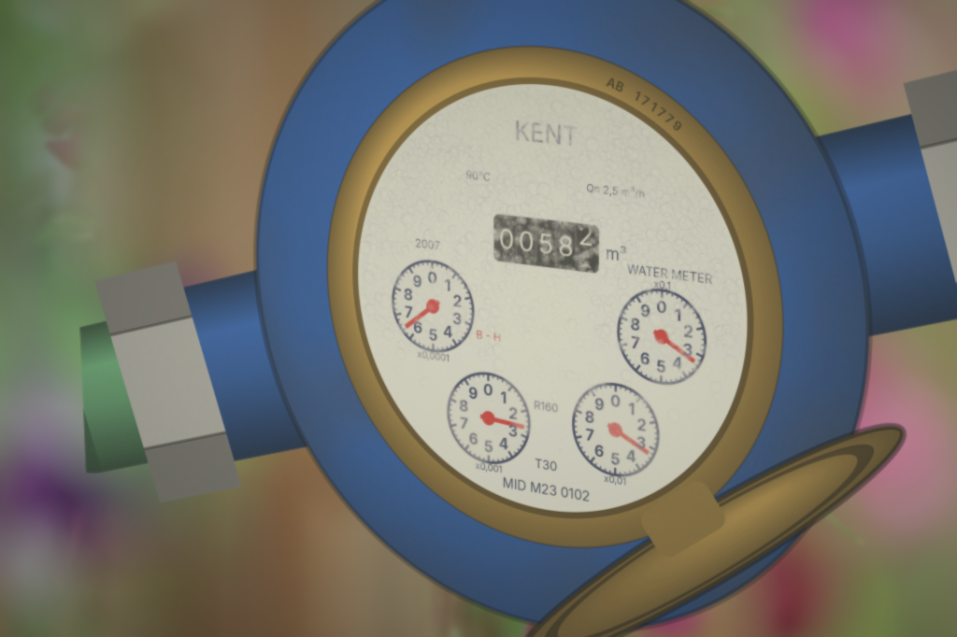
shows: 582.3326 m³
